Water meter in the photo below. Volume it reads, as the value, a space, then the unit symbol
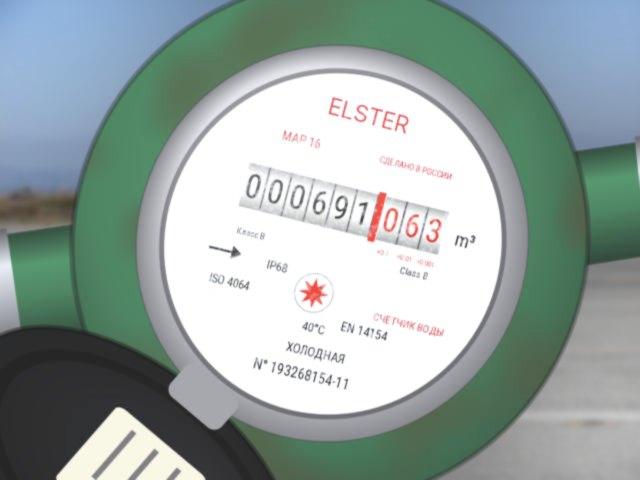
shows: 691.063 m³
